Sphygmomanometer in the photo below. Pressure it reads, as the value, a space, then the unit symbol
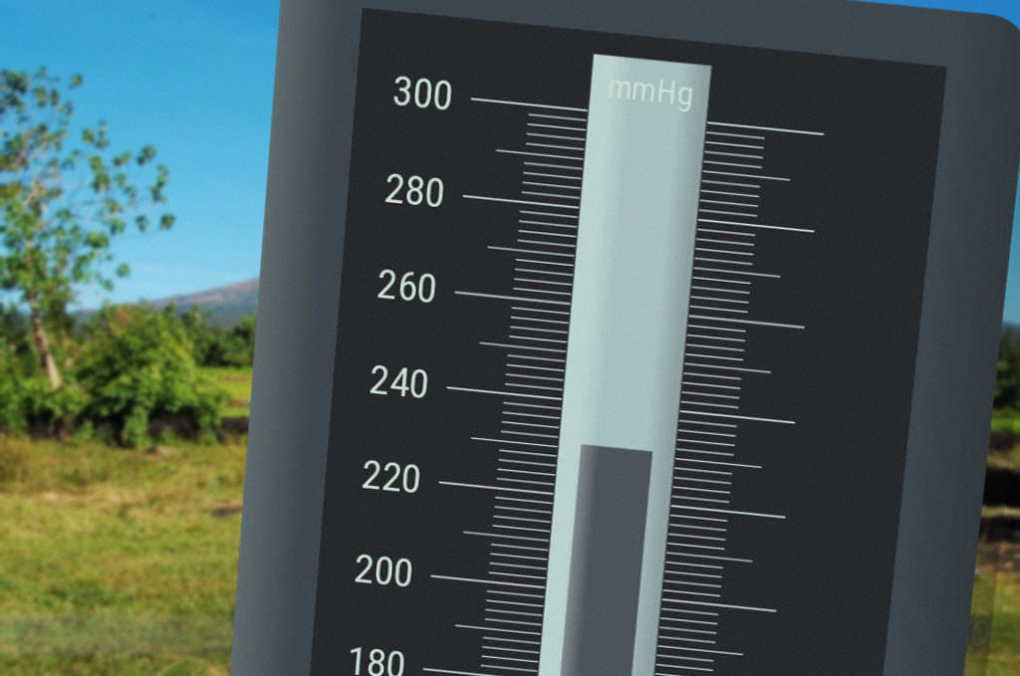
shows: 231 mmHg
